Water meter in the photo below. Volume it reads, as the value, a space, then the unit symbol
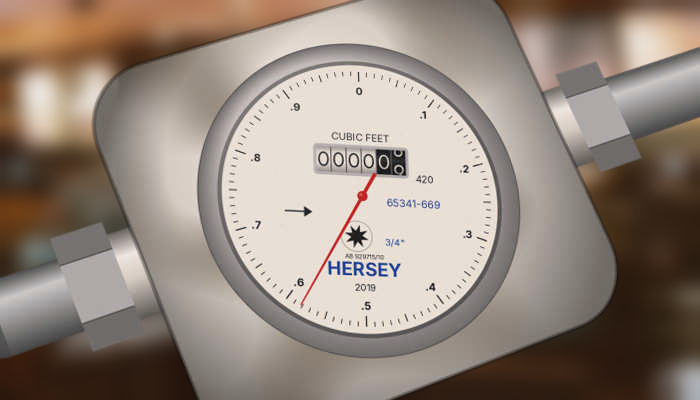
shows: 8.58 ft³
